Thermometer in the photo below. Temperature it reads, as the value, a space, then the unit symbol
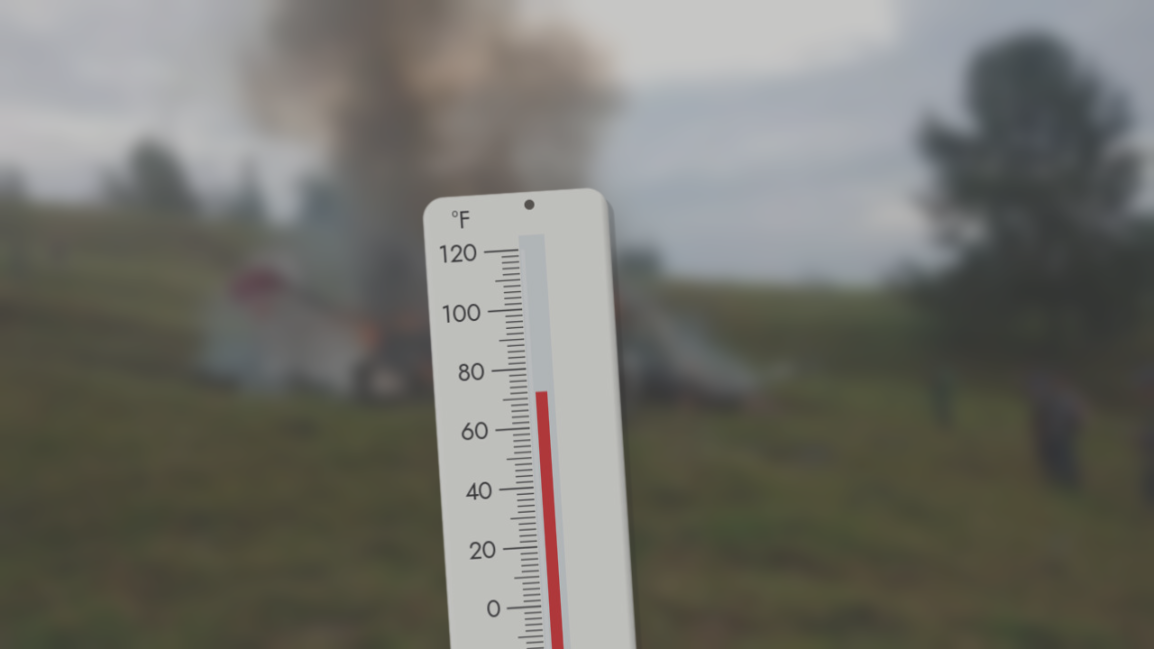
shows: 72 °F
